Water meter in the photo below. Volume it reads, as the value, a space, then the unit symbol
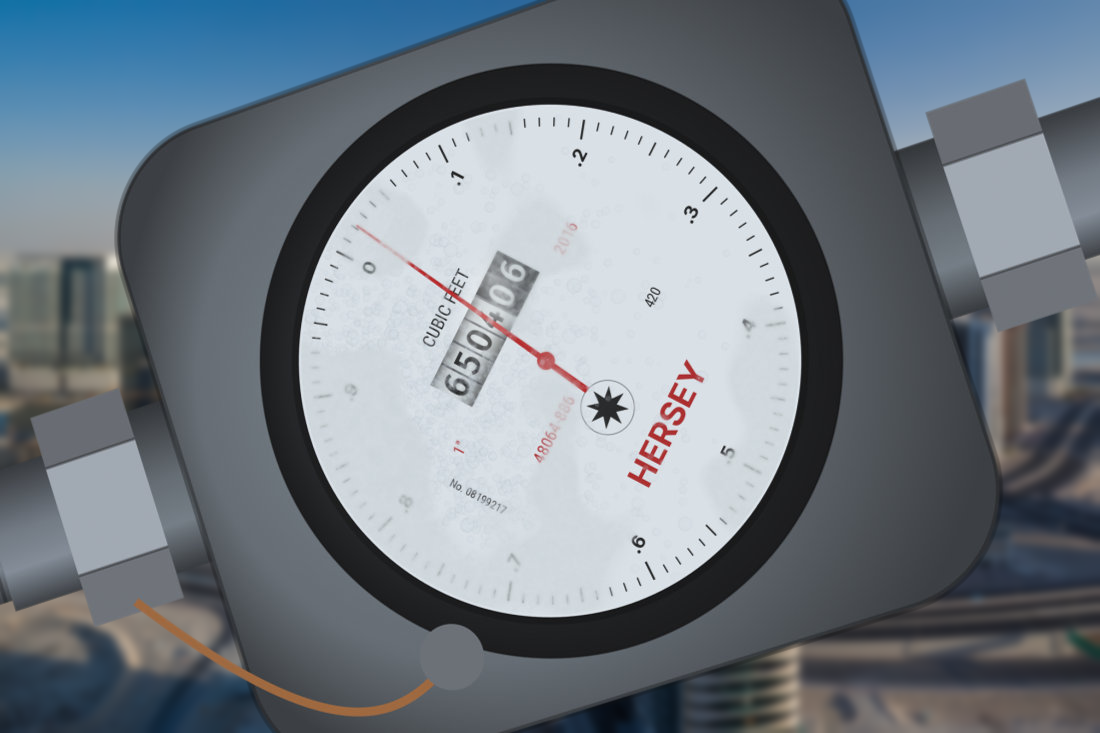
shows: 650406.02 ft³
